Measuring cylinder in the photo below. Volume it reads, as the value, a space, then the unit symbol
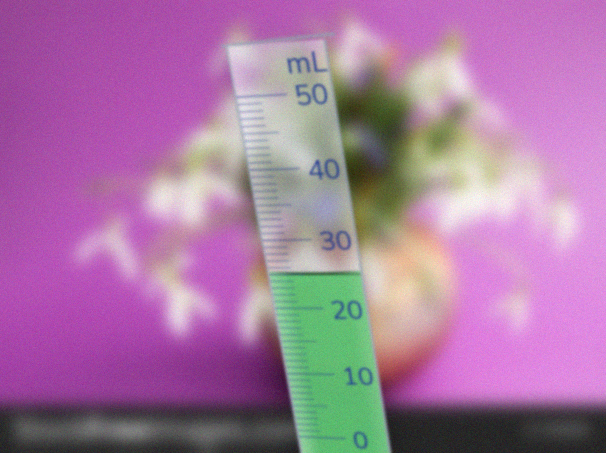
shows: 25 mL
